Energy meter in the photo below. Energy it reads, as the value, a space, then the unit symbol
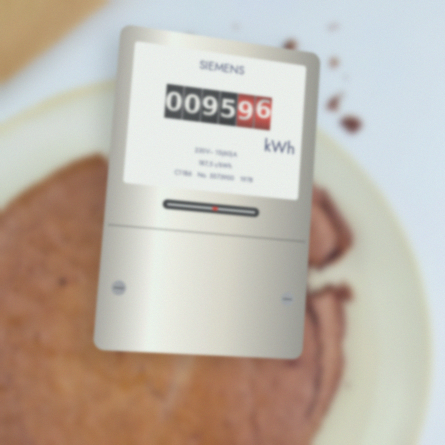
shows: 95.96 kWh
